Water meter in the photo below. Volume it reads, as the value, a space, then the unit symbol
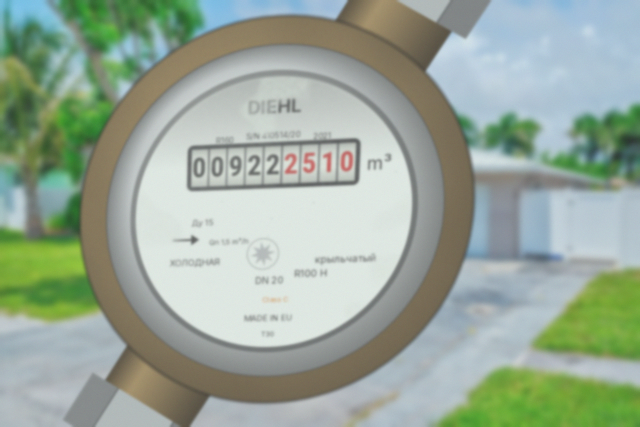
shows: 922.2510 m³
